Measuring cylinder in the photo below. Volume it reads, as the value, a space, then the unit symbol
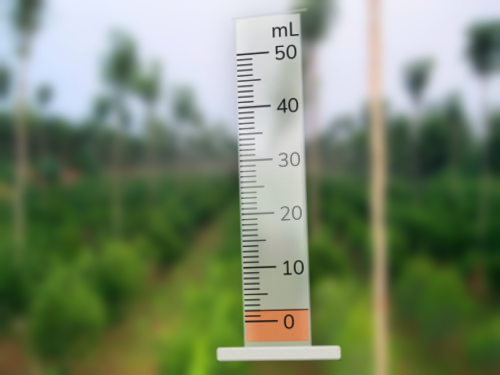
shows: 2 mL
